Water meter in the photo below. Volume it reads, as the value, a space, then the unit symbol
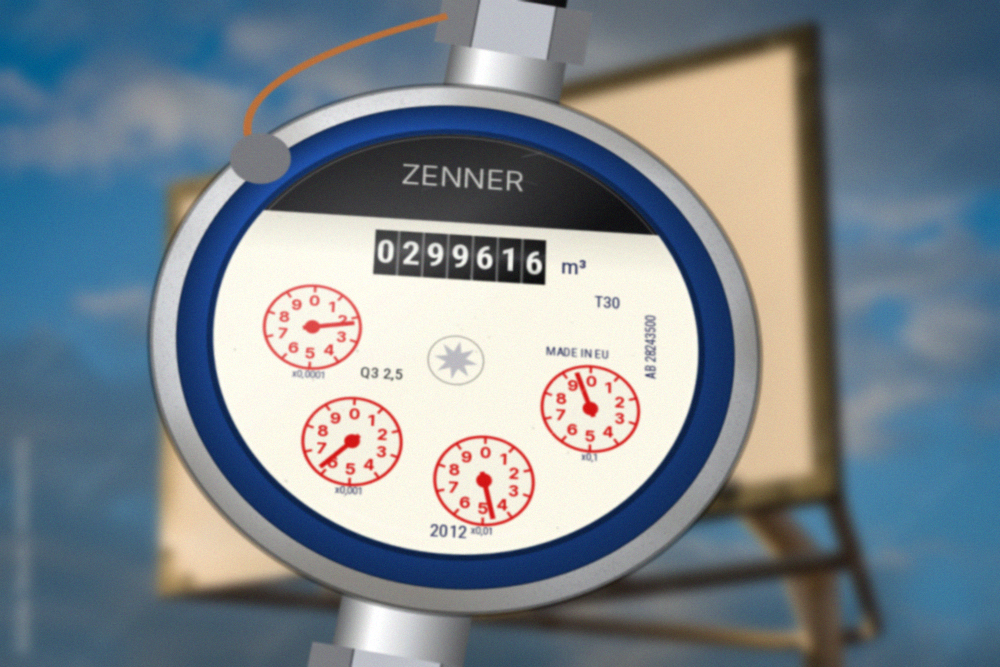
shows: 299615.9462 m³
